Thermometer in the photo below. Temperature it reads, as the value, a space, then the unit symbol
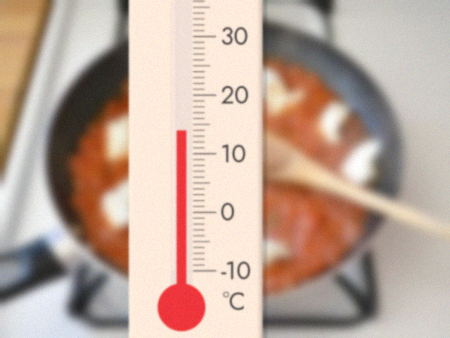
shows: 14 °C
